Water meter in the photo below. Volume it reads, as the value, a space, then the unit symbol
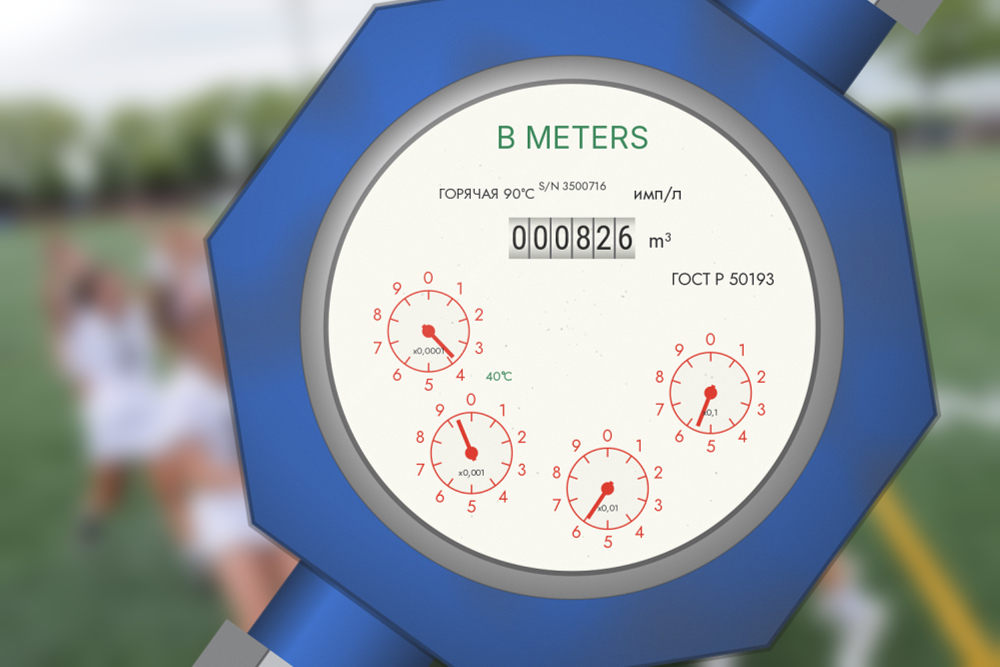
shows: 826.5593 m³
